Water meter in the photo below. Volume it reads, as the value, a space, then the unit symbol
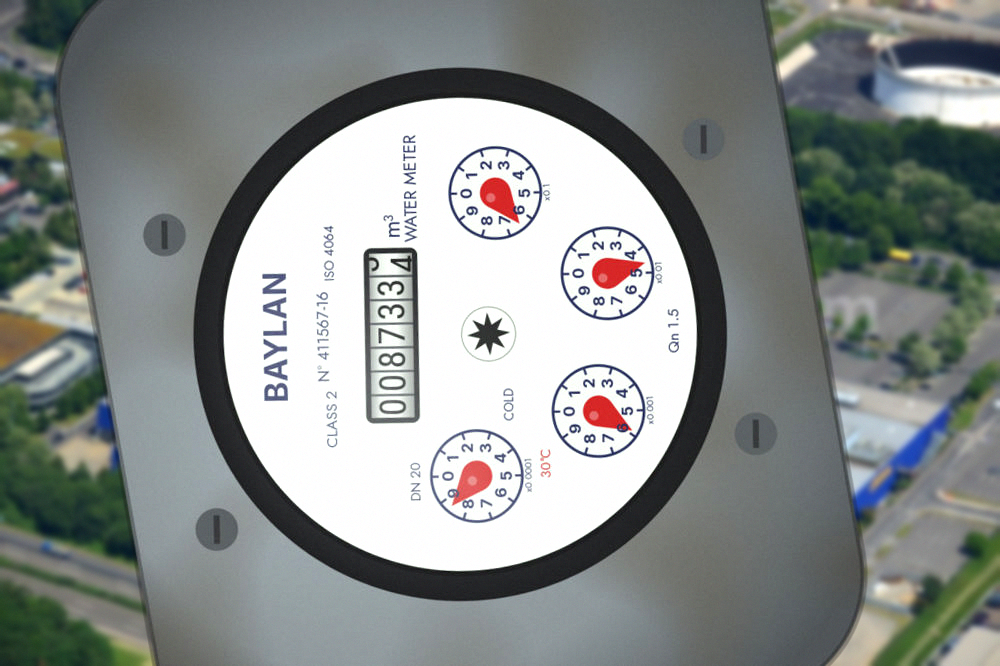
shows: 87333.6458 m³
